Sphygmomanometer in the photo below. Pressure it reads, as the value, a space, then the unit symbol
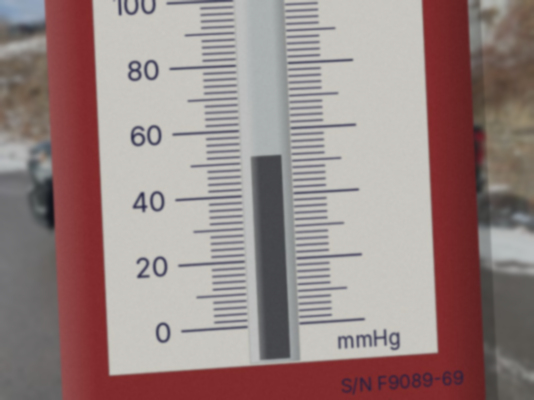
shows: 52 mmHg
